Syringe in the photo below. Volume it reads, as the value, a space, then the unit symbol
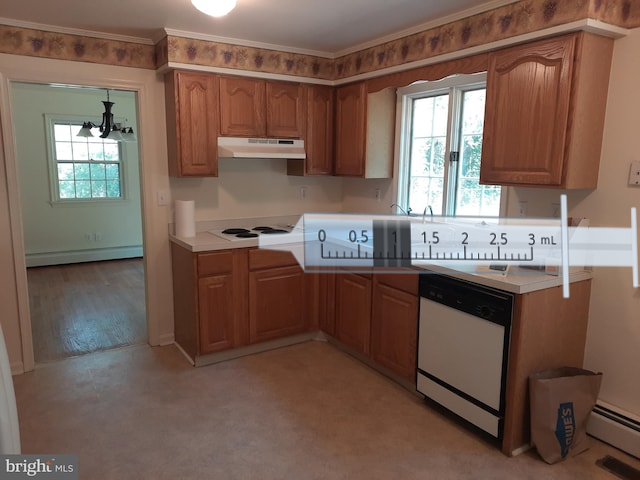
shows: 0.7 mL
